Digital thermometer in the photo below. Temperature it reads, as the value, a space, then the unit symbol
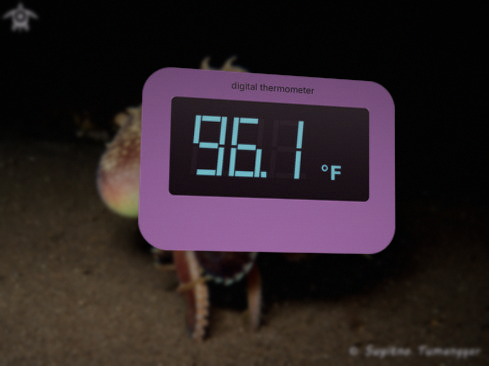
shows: 96.1 °F
